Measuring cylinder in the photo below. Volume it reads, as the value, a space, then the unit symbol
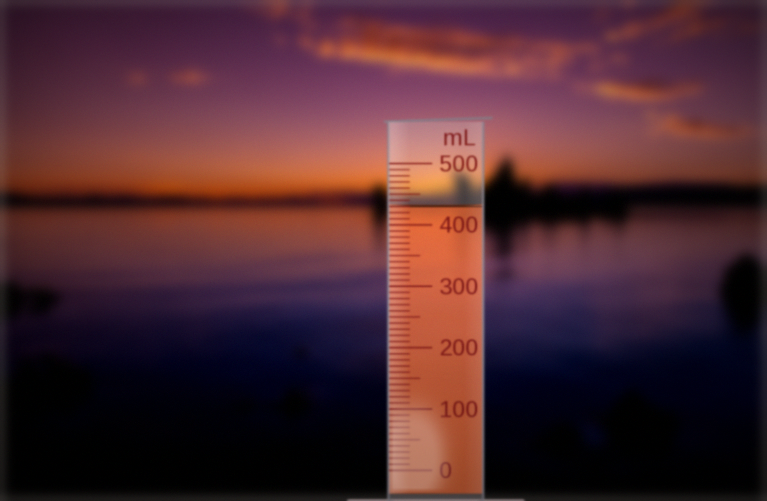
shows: 430 mL
